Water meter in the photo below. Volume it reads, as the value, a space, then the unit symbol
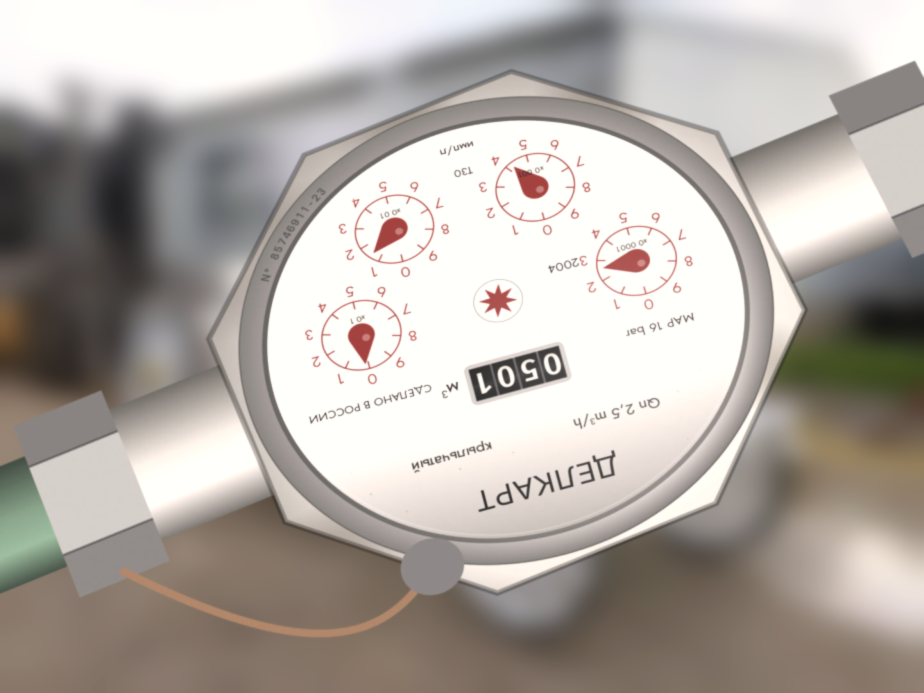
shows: 501.0142 m³
